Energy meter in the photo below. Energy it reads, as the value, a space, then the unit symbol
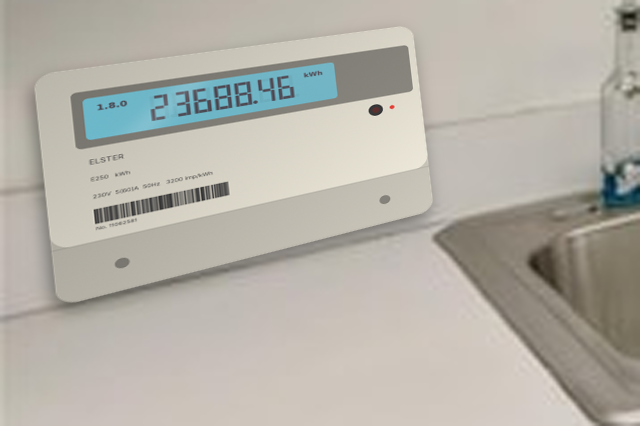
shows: 23688.46 kWh
